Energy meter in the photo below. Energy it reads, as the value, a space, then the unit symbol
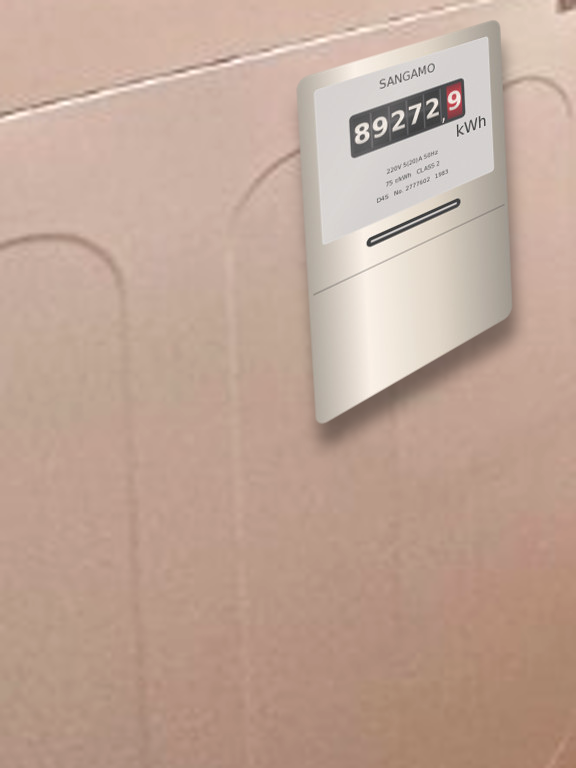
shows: 89272.9 kWh
